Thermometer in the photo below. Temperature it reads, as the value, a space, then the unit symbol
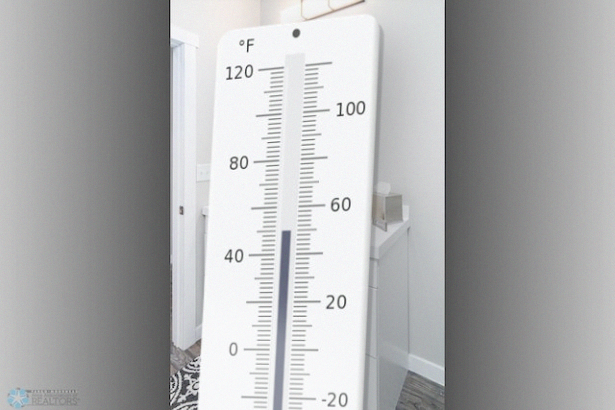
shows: 50 °F
